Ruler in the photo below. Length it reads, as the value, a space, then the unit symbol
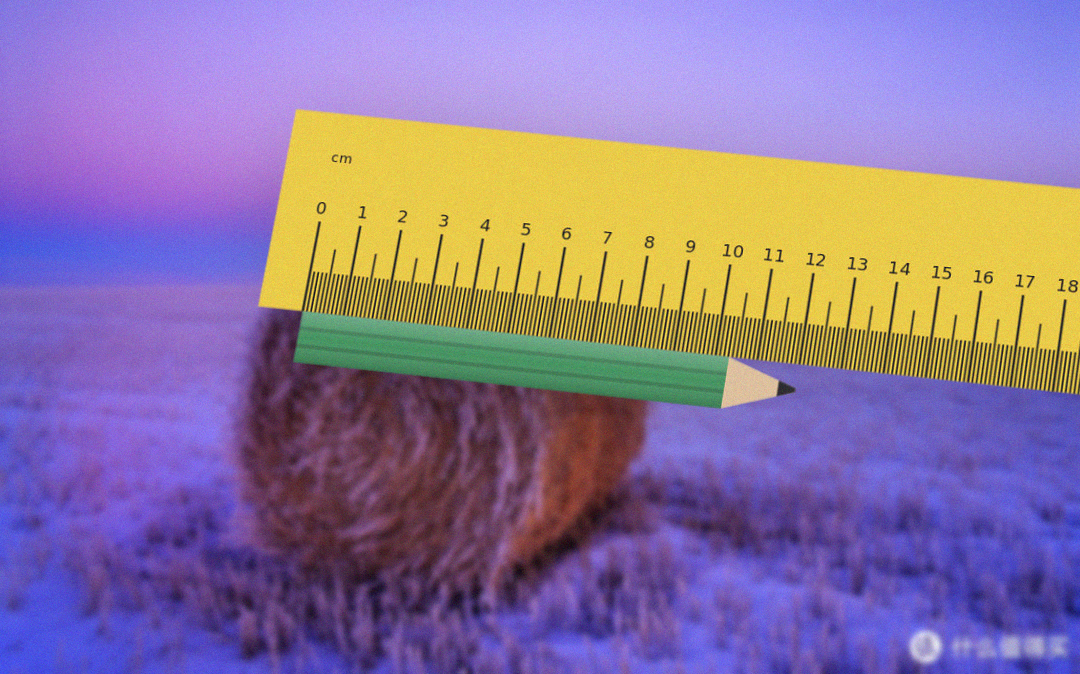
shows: 12 cm
